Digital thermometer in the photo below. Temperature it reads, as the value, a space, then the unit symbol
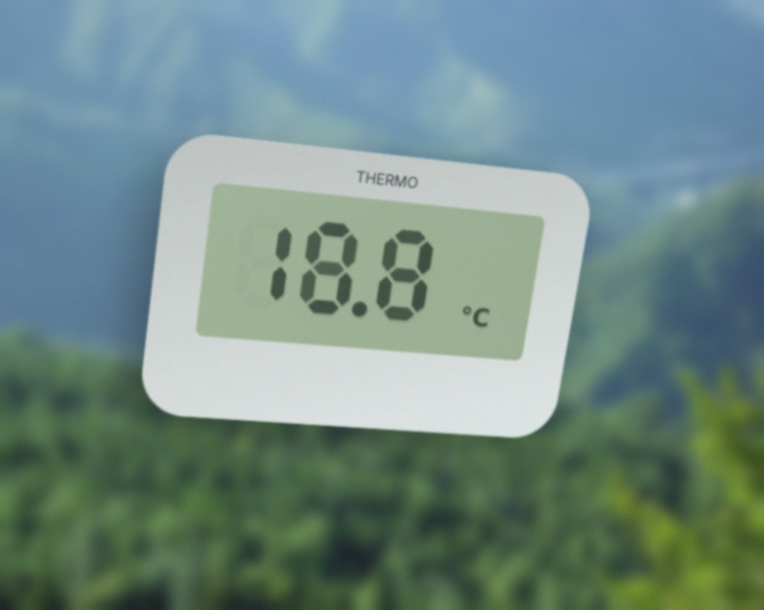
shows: 18.8 °C
